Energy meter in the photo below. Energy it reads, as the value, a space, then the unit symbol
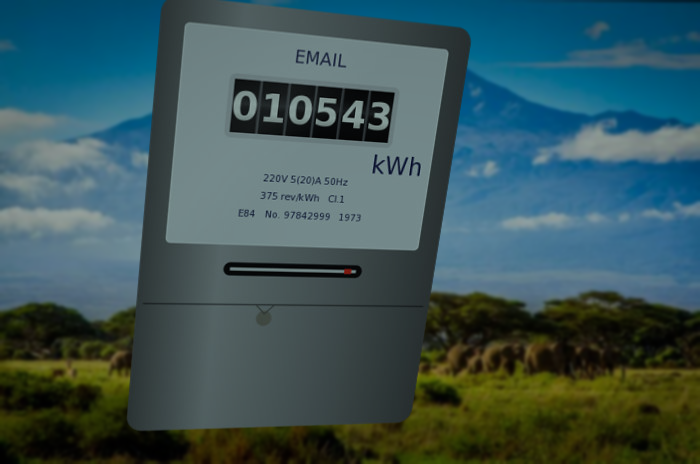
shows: 10543 kWh
